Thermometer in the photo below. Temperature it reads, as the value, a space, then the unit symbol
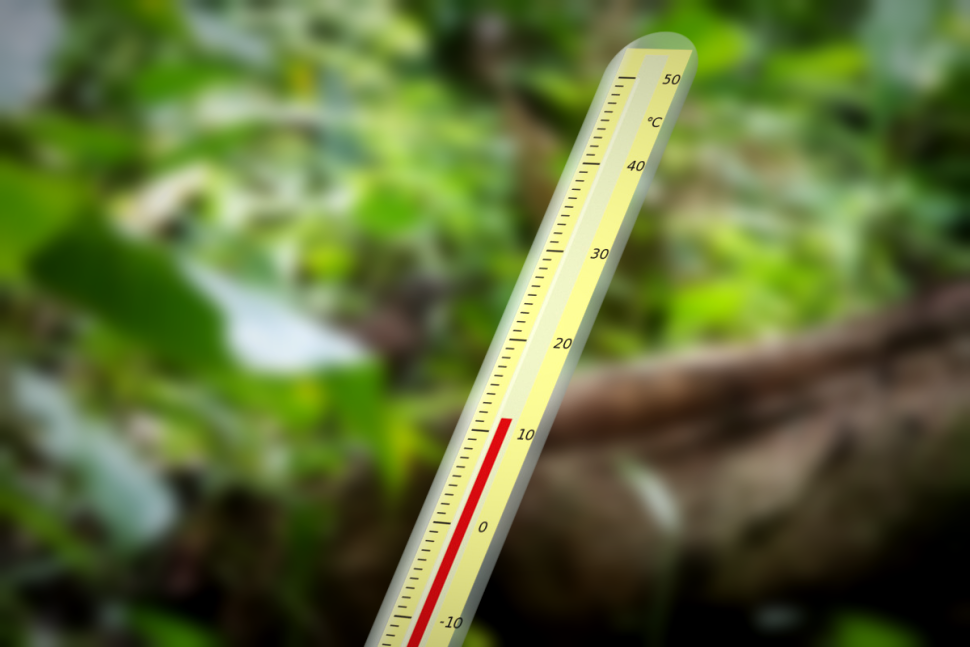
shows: 11.5 °C
